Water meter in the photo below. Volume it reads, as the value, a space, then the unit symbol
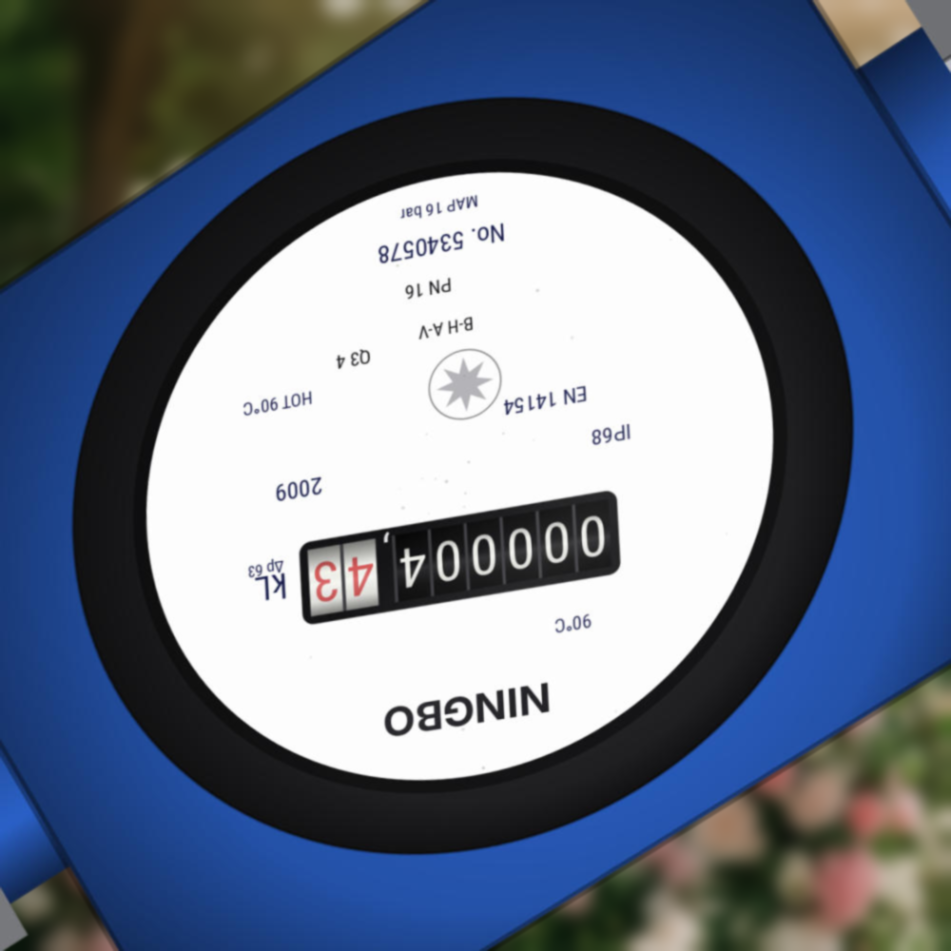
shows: 4.43 kL
